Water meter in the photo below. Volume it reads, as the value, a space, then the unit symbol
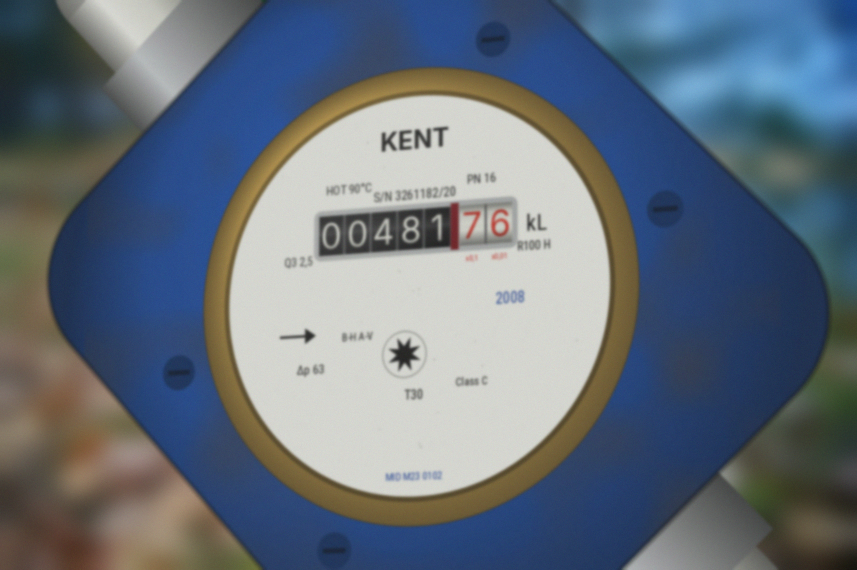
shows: 481.76 kL
